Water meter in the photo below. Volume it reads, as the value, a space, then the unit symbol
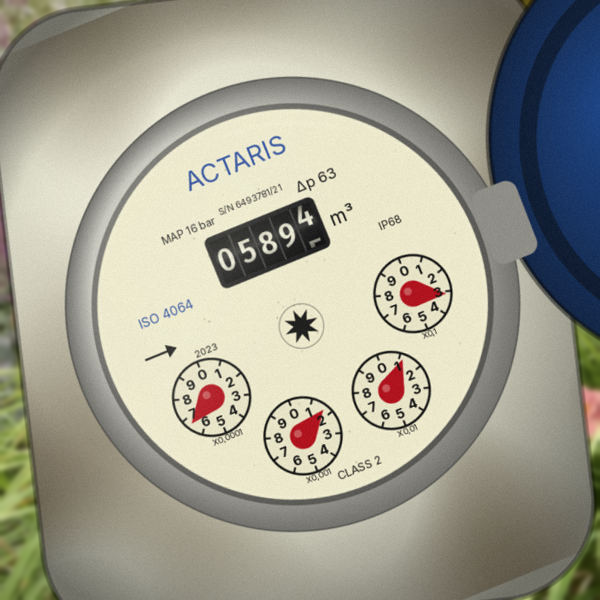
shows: 5894.3116 m³
